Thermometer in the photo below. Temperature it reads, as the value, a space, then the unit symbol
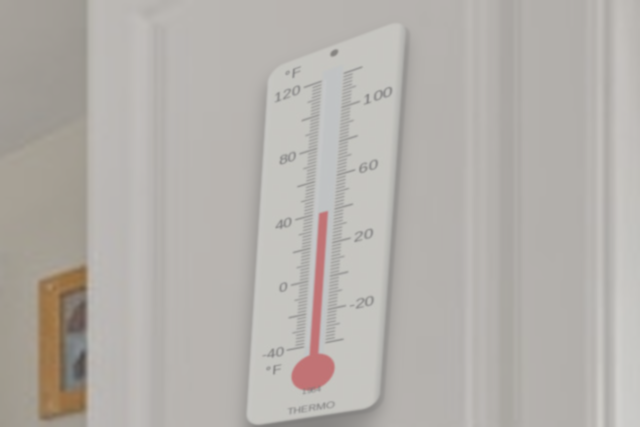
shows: 40 °F
